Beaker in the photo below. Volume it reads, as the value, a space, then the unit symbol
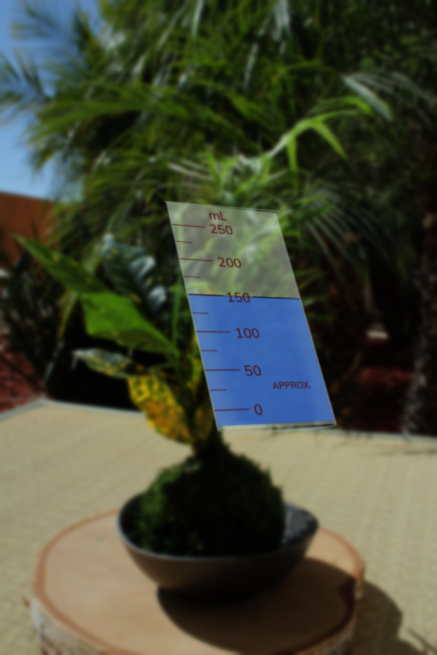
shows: 150 mL
